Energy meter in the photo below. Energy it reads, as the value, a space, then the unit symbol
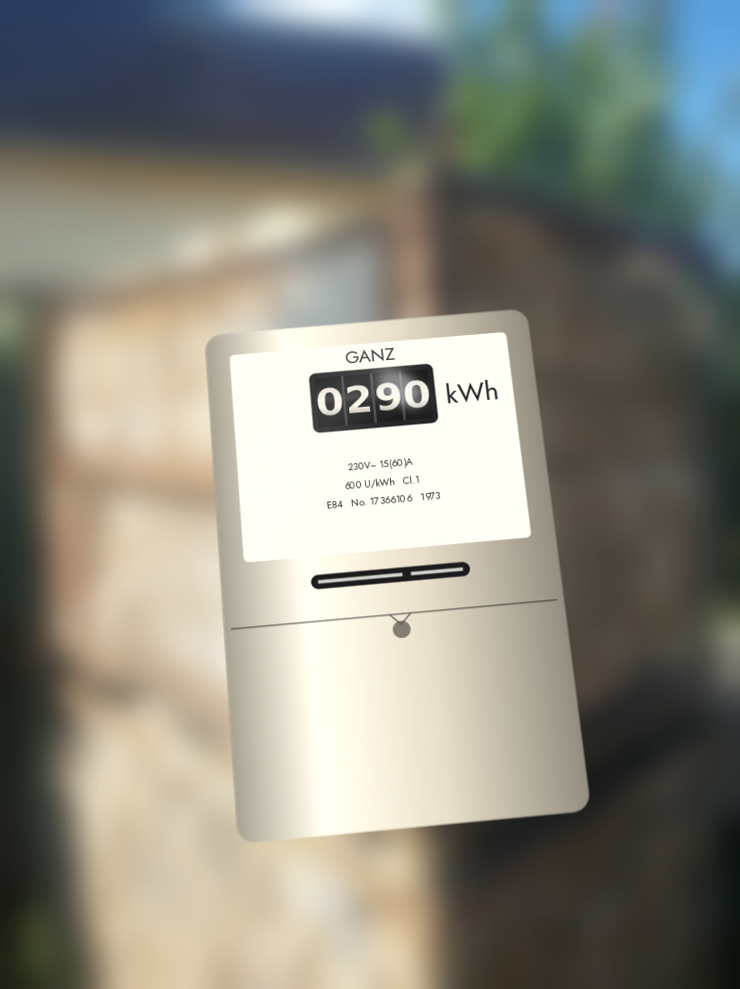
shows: 290 kWh
